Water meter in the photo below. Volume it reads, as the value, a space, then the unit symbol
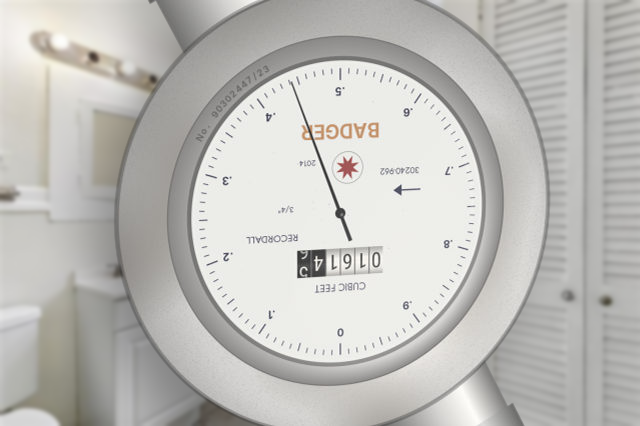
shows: 16145.44 ft³
